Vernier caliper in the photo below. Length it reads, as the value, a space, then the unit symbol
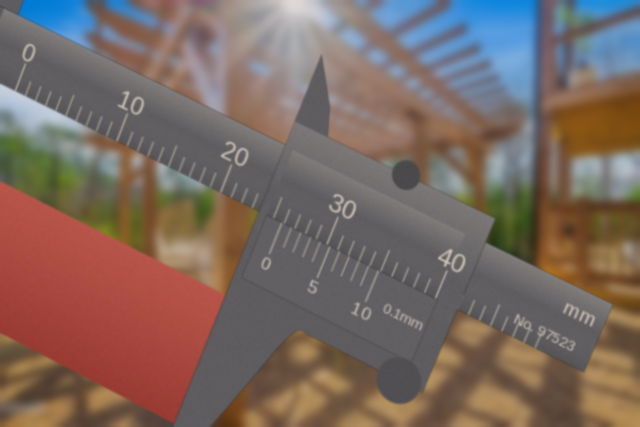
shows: 25.8 mm
